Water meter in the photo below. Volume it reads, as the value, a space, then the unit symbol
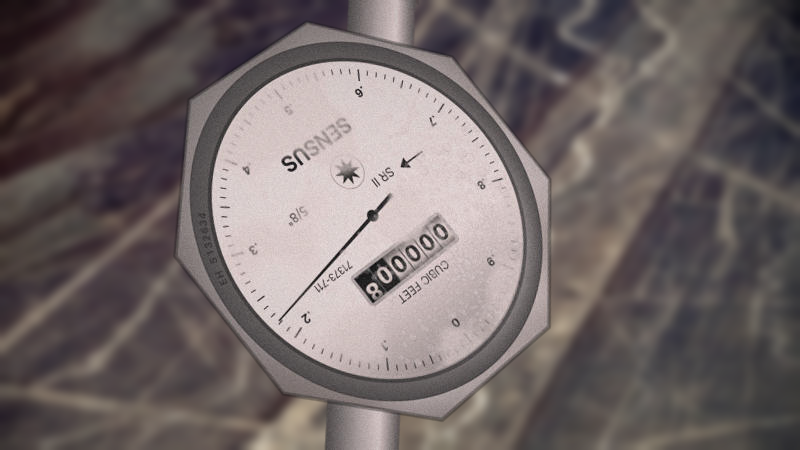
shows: 8.22 ft³
